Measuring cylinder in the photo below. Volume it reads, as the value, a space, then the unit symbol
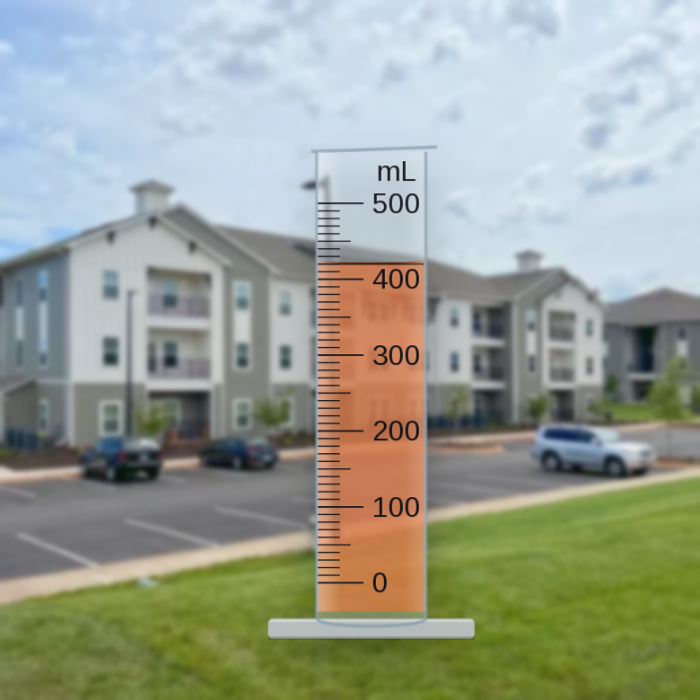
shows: 420 mL
